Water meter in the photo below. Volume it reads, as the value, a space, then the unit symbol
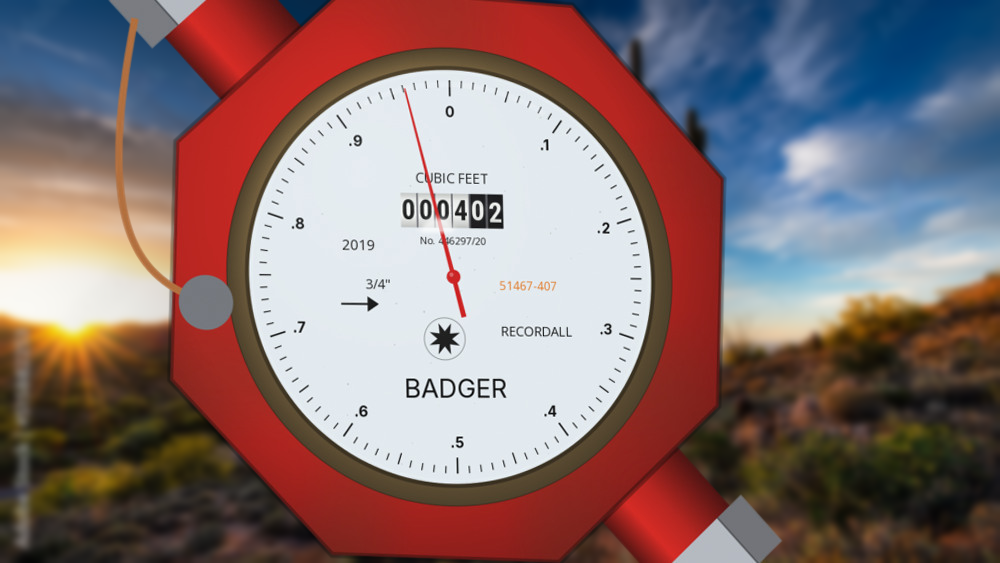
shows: 401.96 ft³
